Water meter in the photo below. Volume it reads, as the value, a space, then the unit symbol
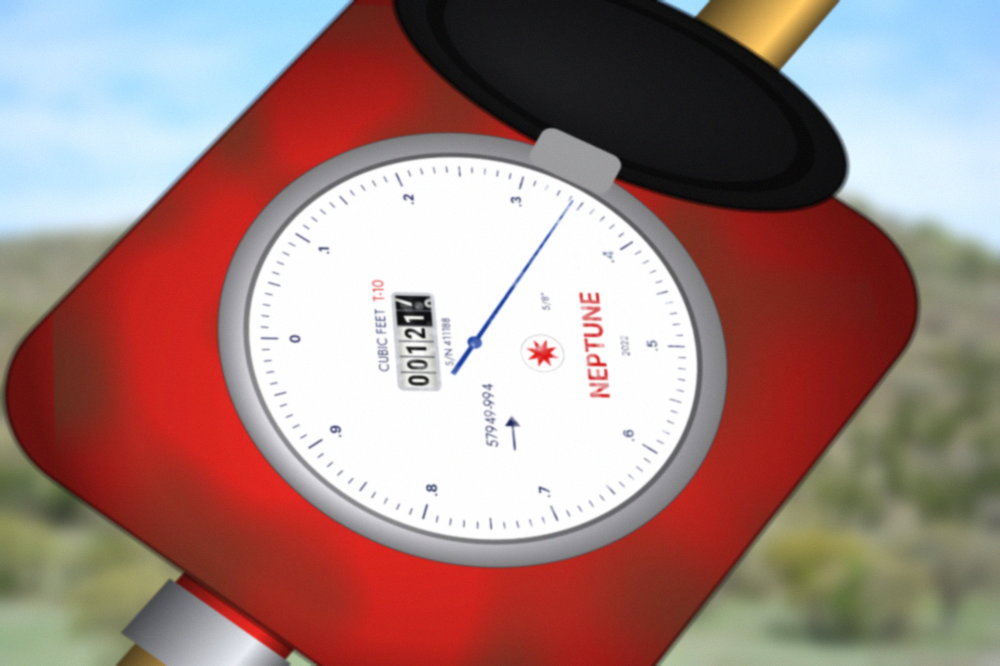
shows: 1217.34 ft³
